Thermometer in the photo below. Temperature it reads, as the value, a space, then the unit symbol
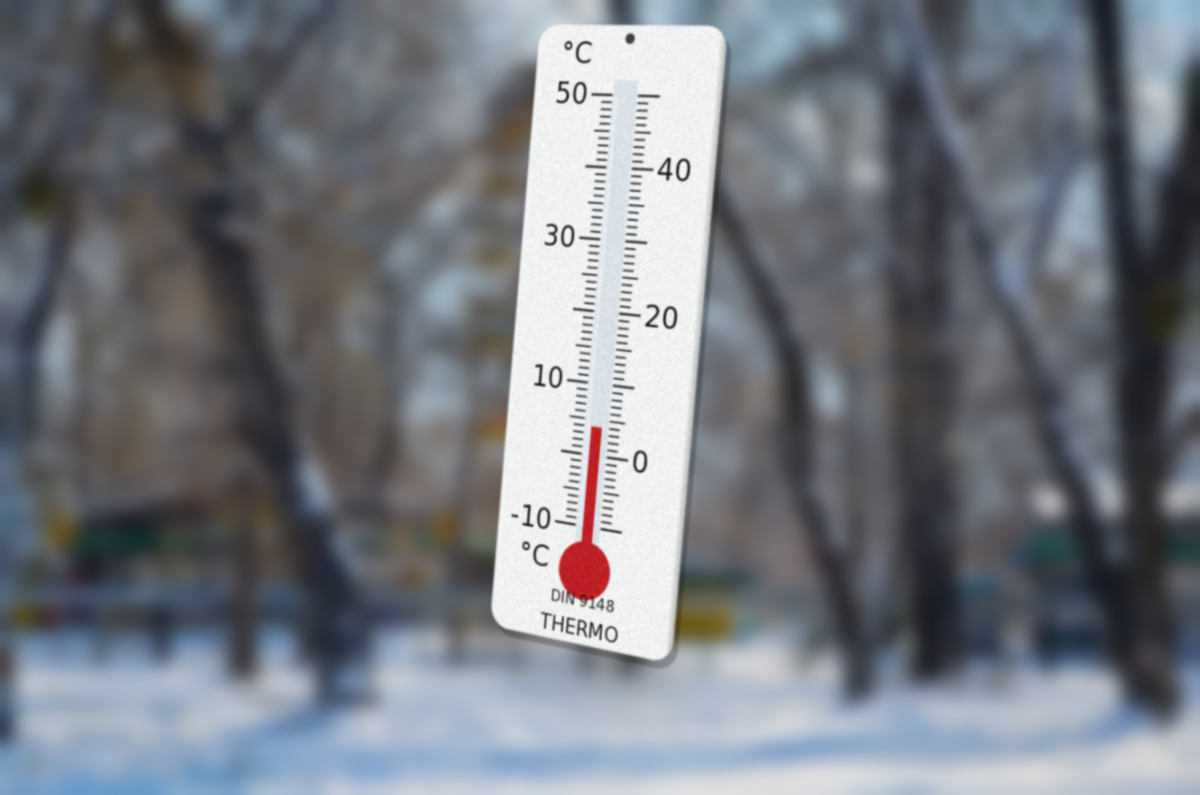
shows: 4 °C
